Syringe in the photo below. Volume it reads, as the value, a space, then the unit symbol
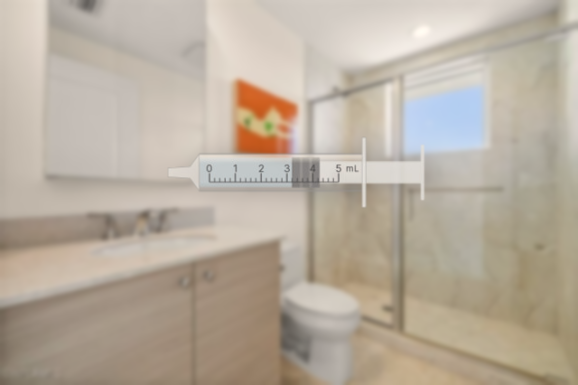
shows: 3.2 mL
